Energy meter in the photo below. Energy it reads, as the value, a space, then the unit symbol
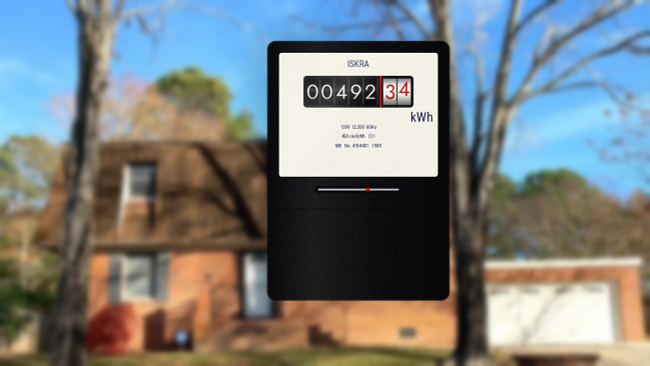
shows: 492.34 kWh
